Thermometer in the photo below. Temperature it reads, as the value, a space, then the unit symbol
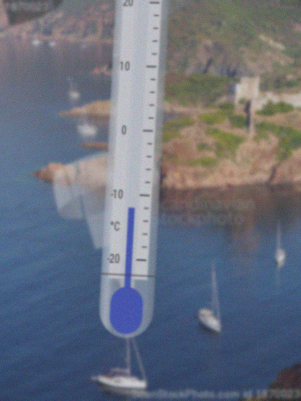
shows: -12 °C
